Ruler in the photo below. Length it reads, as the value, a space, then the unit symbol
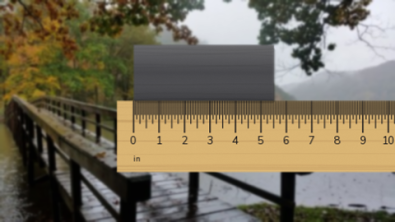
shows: 5.5 in
